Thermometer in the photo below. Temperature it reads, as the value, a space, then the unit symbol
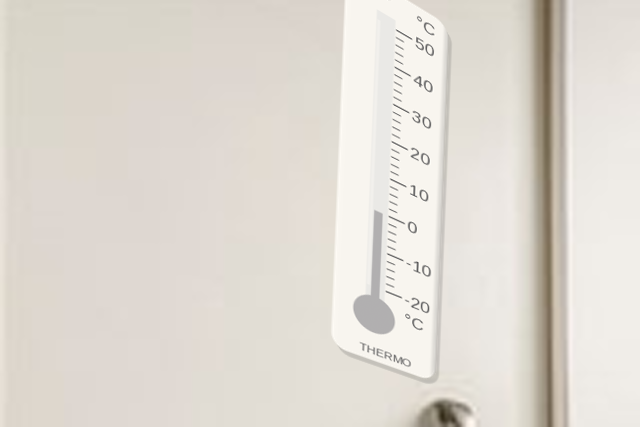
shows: 0 °C
